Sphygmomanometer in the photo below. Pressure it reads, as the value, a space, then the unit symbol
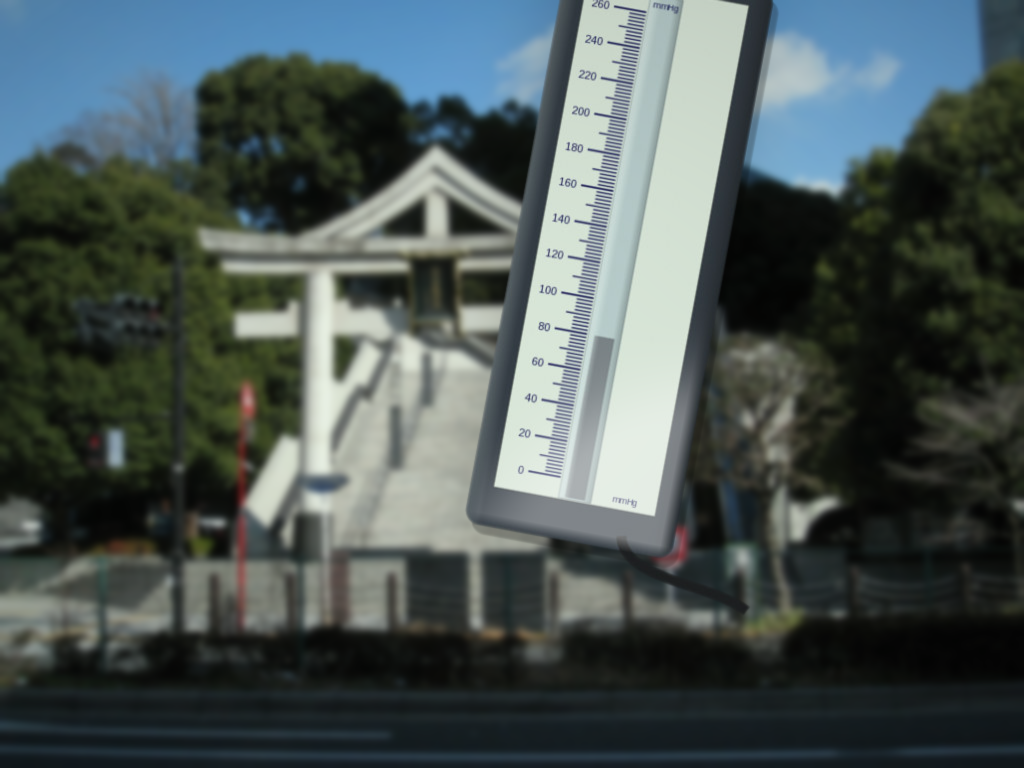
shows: 80 mmHg
